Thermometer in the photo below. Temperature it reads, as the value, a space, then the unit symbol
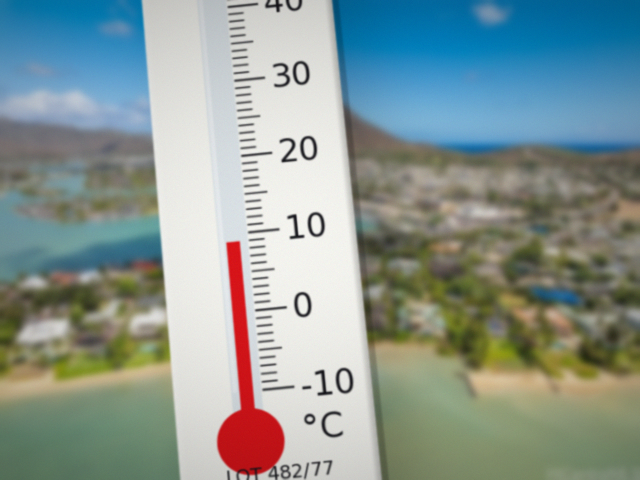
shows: 9 °C
